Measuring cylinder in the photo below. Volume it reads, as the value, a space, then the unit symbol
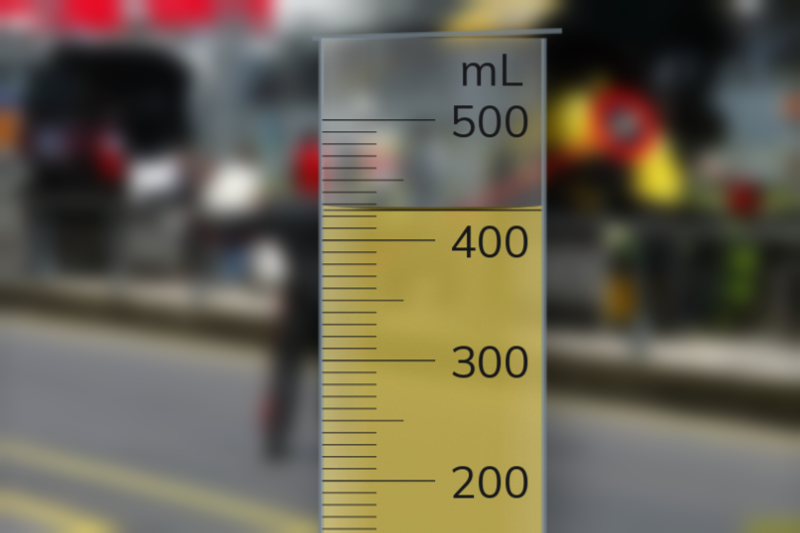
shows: 425 mL
